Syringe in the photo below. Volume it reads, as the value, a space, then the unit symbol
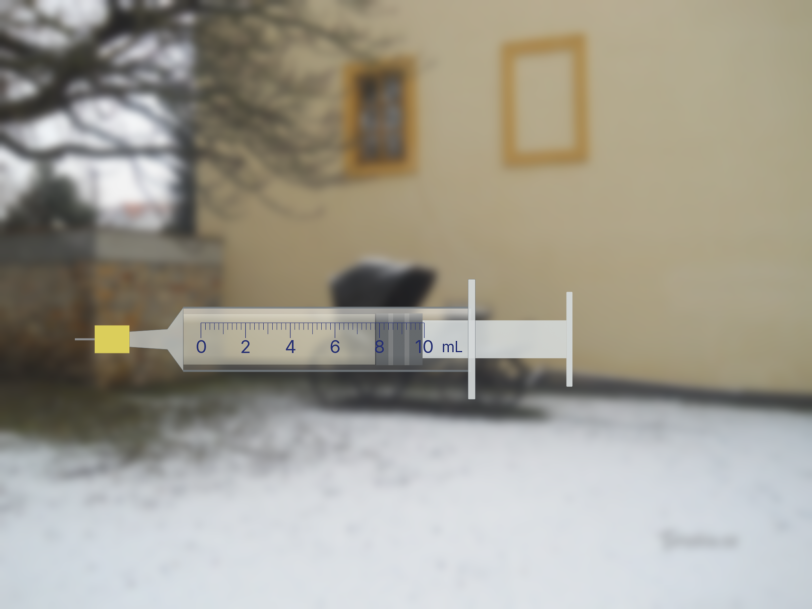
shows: 7.8 mL
